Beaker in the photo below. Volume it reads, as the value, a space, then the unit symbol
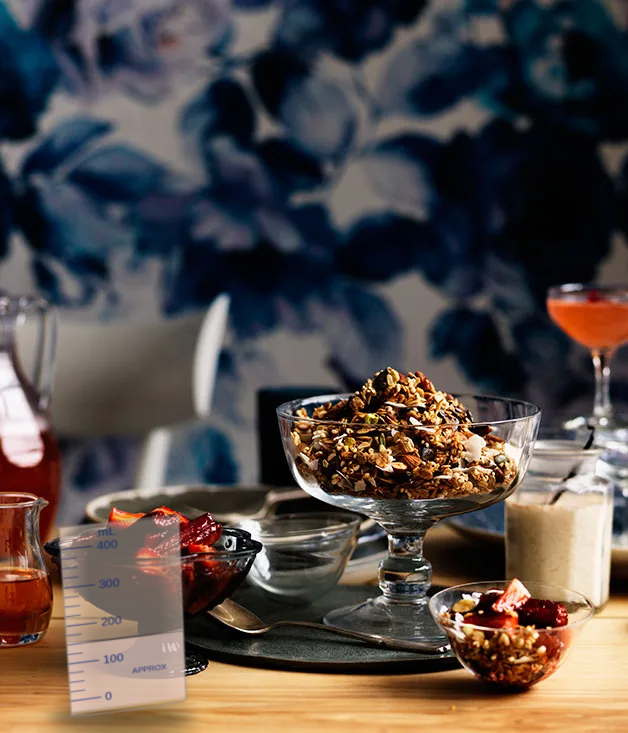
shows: 150 mL
